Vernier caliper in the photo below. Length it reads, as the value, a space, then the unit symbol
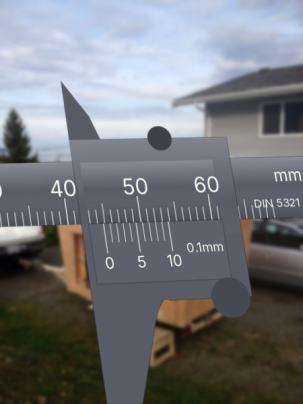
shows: 44.8 mm
